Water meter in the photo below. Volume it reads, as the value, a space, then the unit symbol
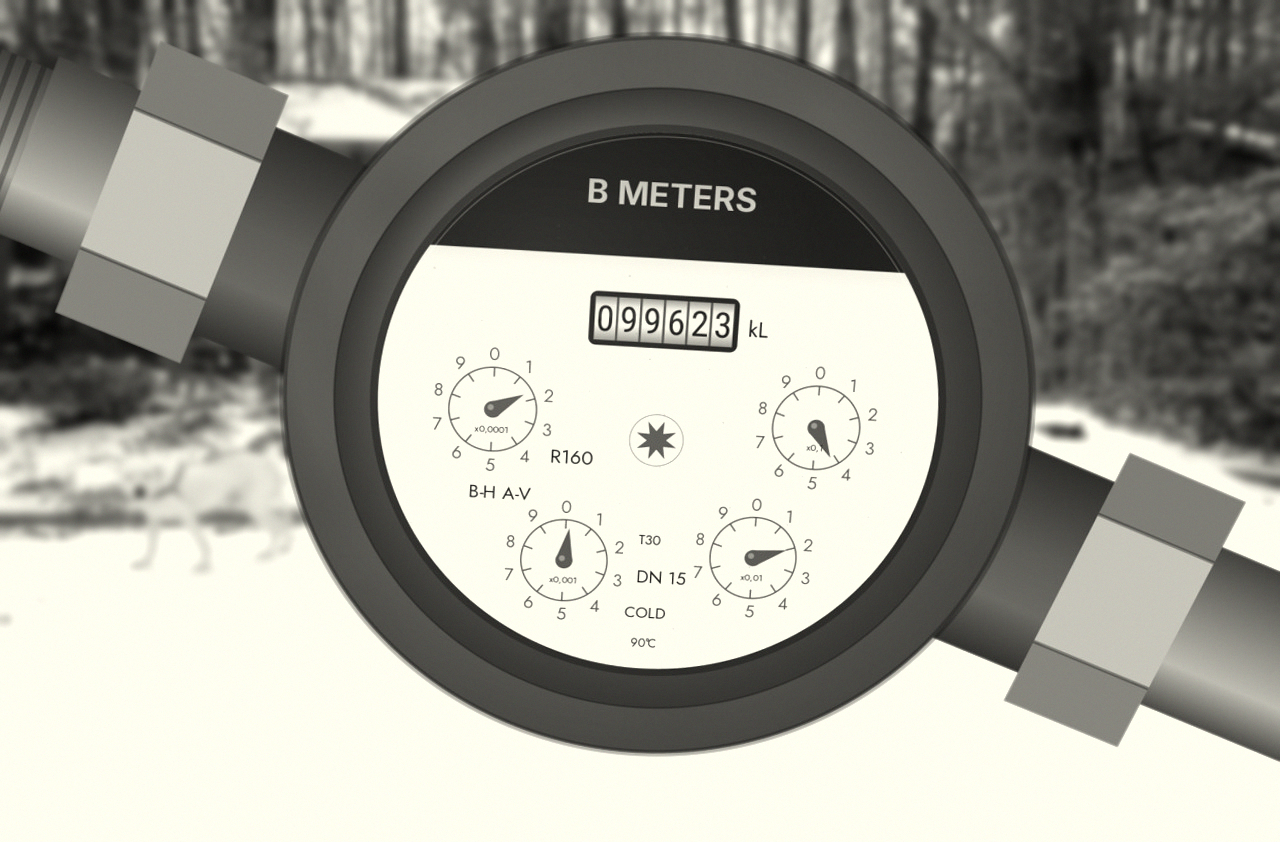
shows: 99623.4201 kL
